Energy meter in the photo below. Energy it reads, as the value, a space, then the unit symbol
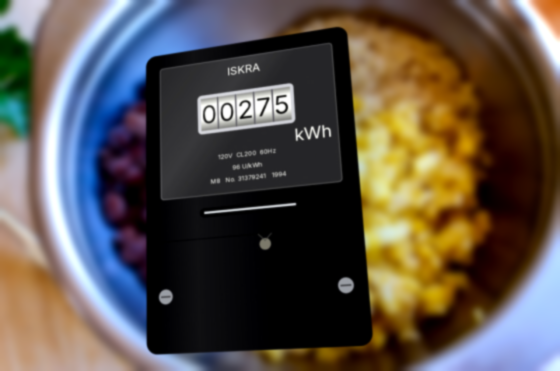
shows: 275 kWh
